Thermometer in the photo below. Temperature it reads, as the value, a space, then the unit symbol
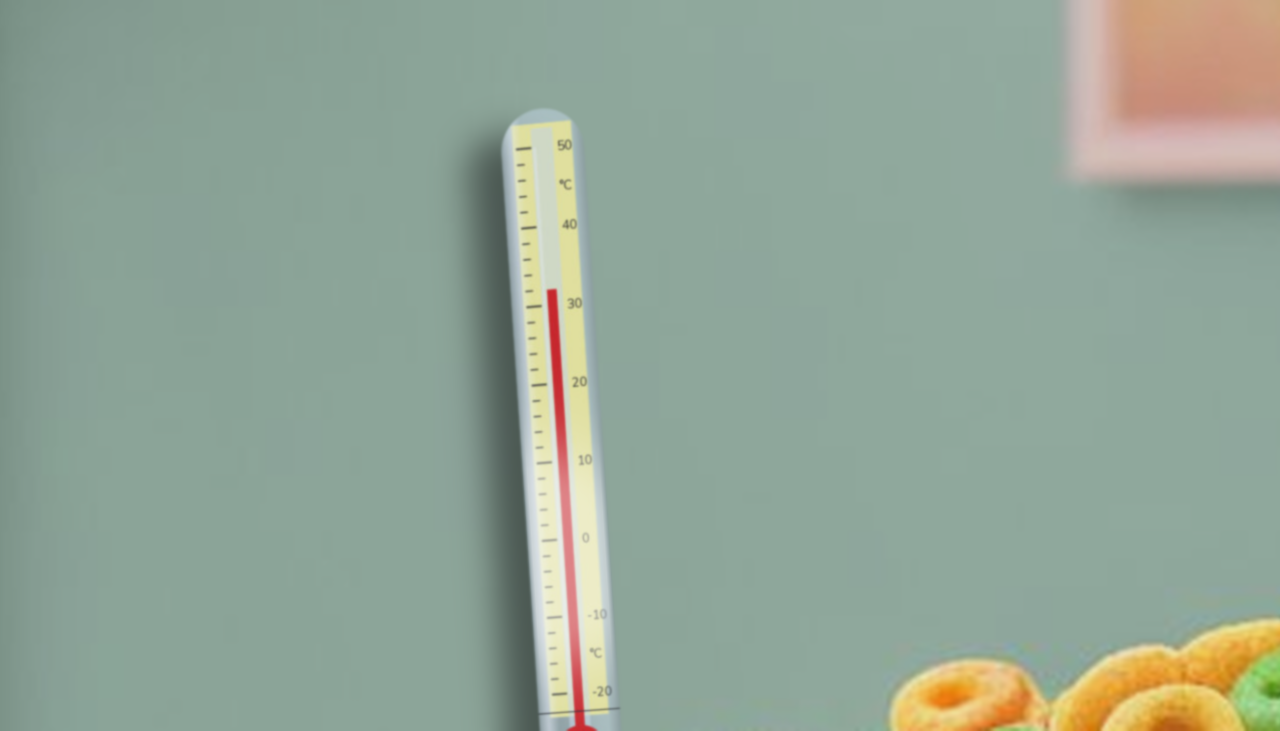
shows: 32 °C
